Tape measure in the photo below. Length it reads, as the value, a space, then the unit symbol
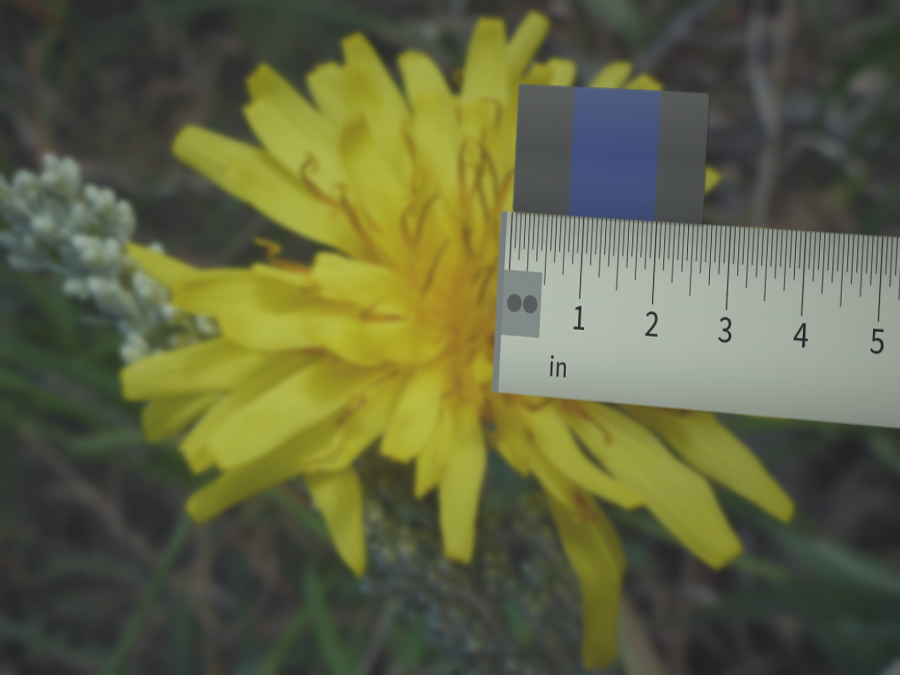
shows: 2.625 in
